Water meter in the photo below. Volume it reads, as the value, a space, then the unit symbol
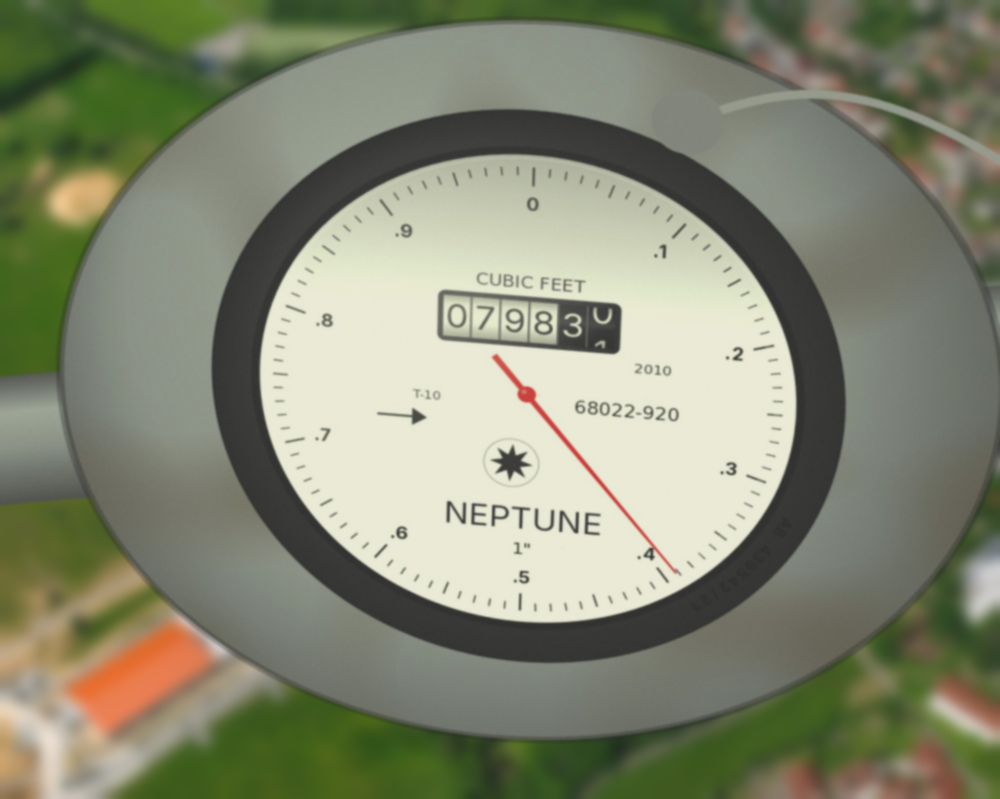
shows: 79830.39 ft³
